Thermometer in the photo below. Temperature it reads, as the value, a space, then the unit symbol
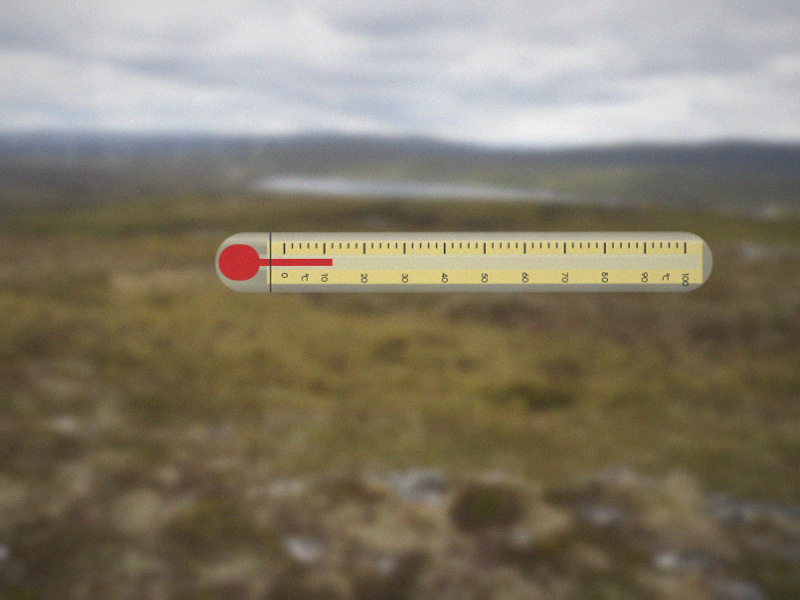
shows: 12 °C
